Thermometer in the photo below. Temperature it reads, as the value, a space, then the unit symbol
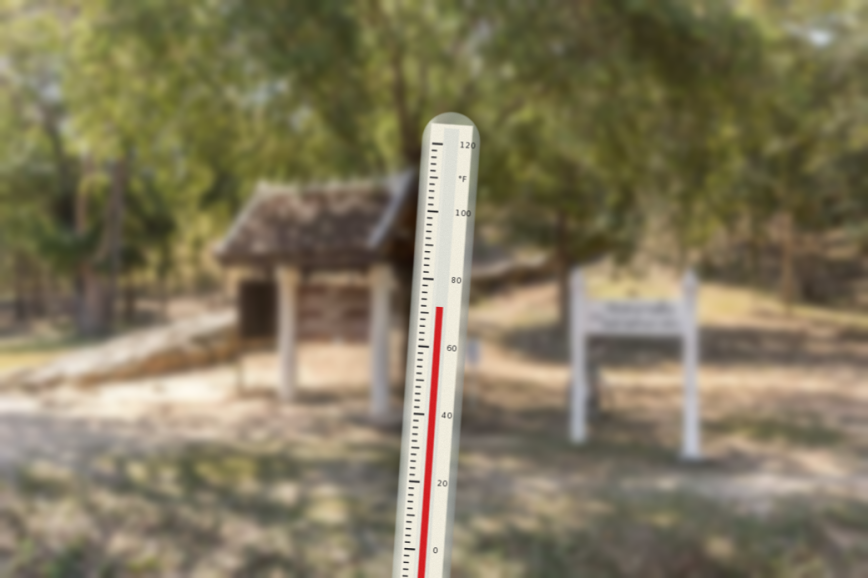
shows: 72 °F
